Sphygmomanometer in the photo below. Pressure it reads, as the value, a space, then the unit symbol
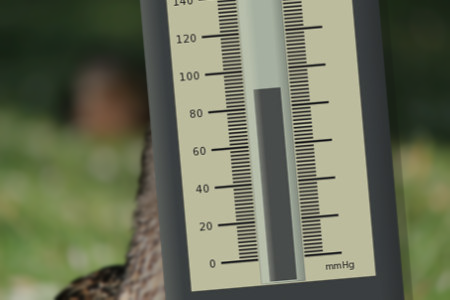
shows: 90 mmHg
